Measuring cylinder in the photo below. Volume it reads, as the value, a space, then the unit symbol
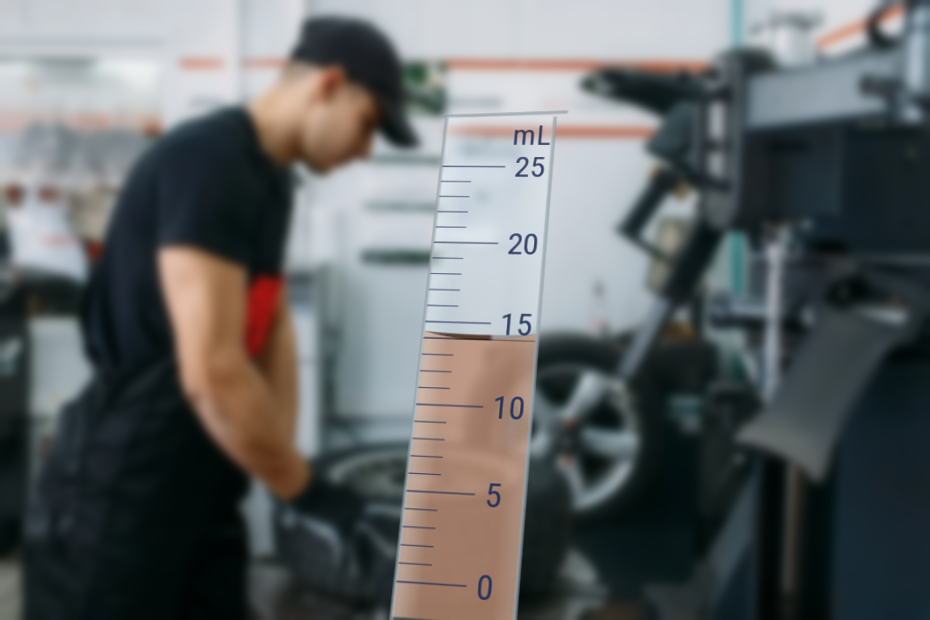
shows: 14 mL
